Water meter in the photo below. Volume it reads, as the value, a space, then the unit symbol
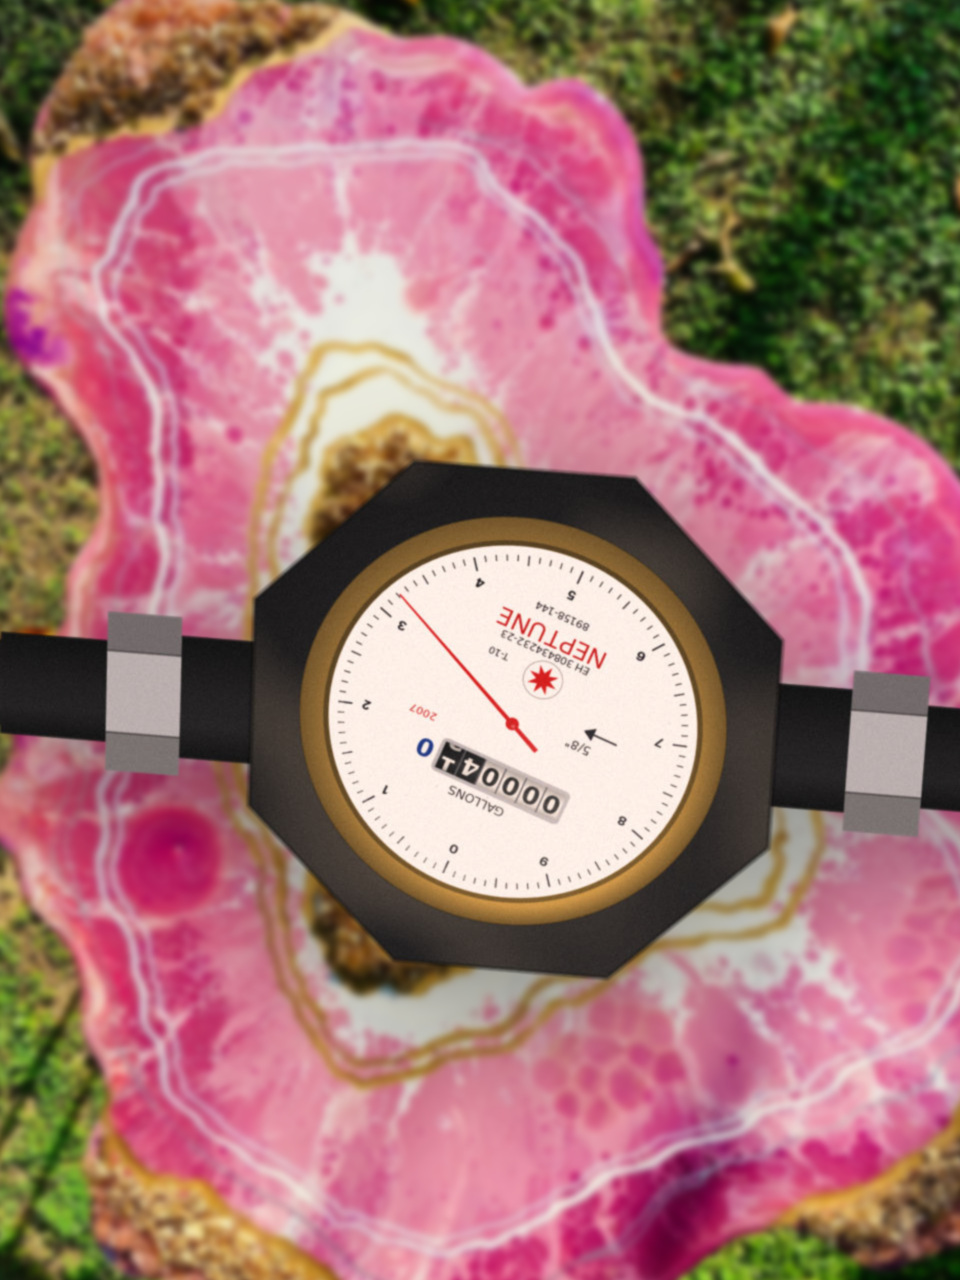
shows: 413.2 gal
